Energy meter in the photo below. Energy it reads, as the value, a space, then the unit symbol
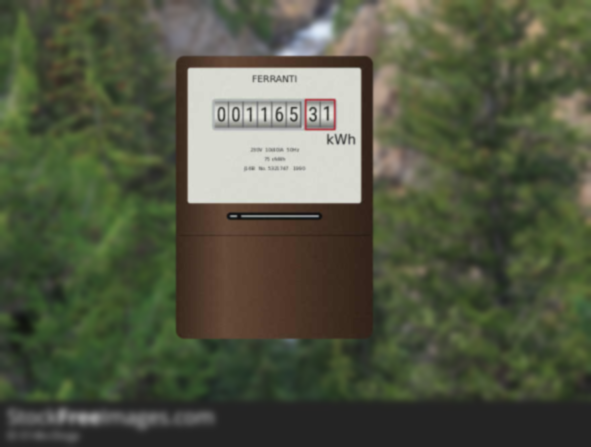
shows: 1165.31 kWh
